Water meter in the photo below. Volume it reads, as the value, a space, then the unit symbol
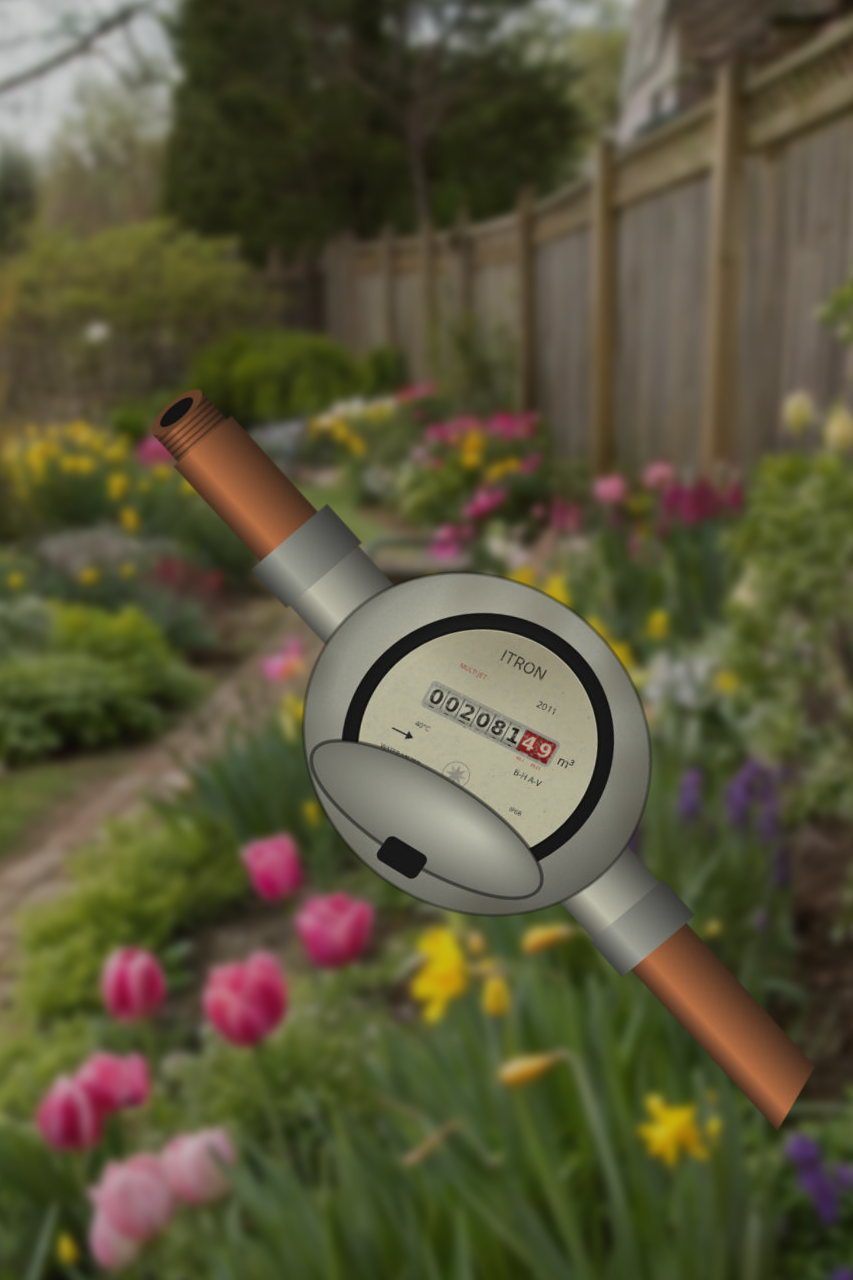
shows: 2081.49 m³
